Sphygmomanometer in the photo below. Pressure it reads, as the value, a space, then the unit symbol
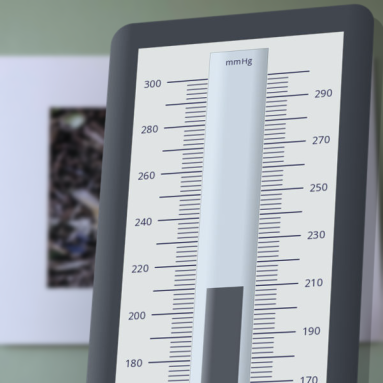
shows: 210 mmHg
